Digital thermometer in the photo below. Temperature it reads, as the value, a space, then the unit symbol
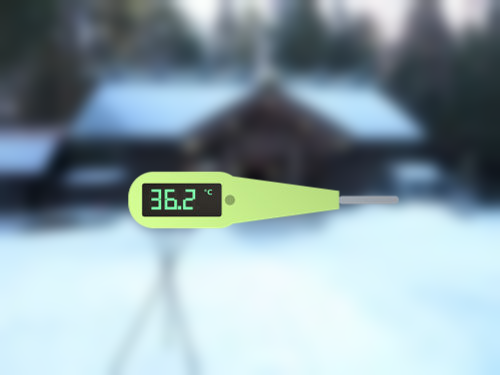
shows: 36.2 °C
